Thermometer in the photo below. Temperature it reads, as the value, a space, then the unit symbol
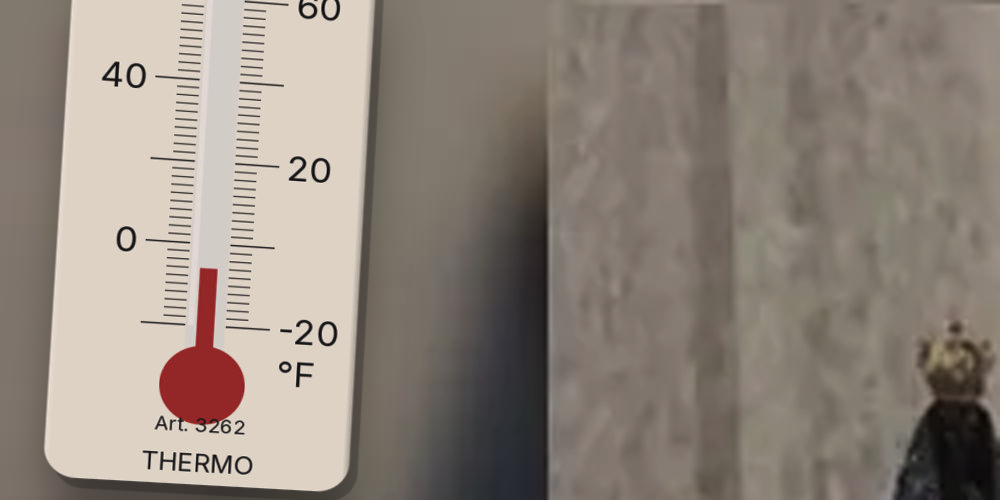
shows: -6 °F
